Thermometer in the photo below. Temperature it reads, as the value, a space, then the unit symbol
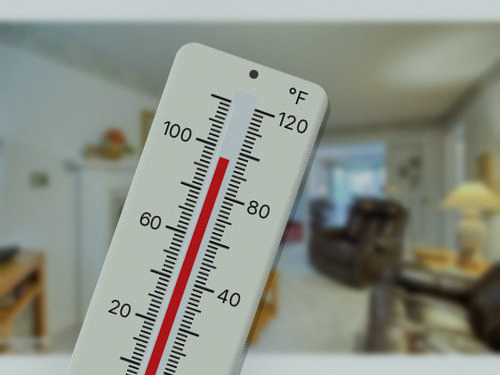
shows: 96 °F
